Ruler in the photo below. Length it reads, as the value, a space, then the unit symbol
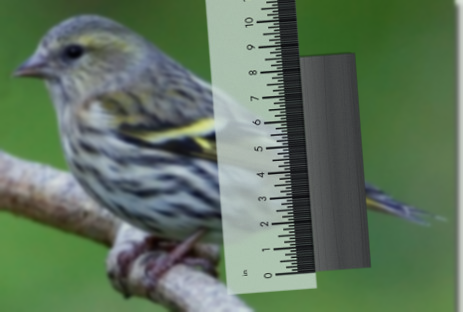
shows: 8.5 in
